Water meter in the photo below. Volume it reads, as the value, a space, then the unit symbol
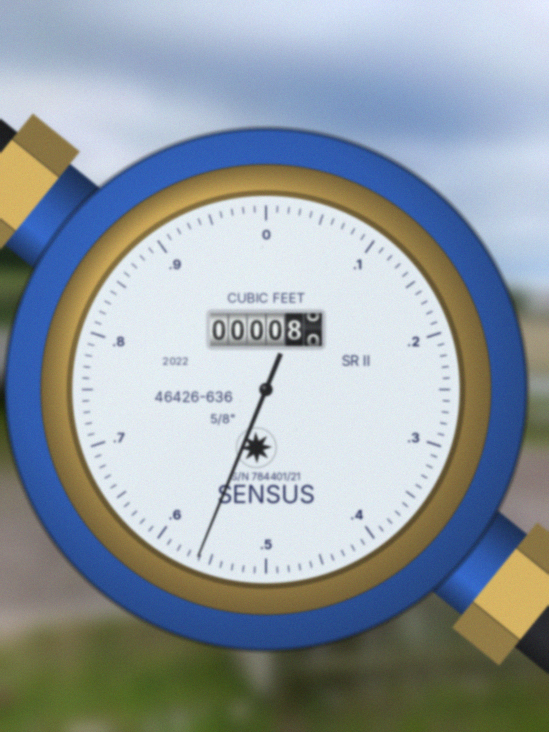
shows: 88.56 ft³
